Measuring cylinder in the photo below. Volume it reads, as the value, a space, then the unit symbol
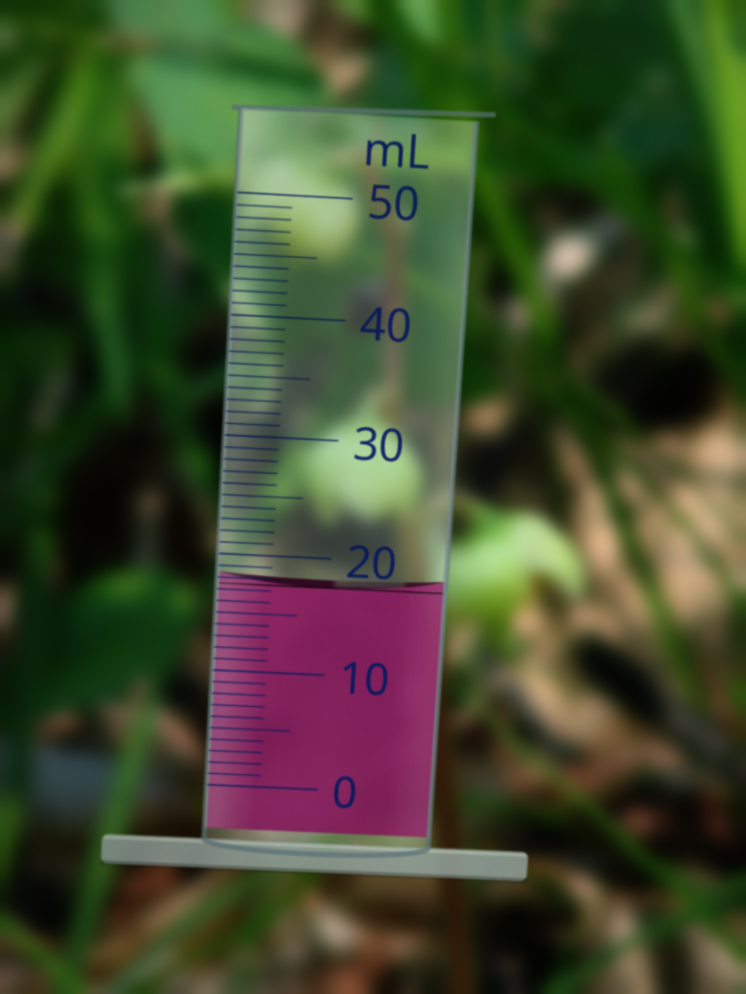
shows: 17.5 mL
